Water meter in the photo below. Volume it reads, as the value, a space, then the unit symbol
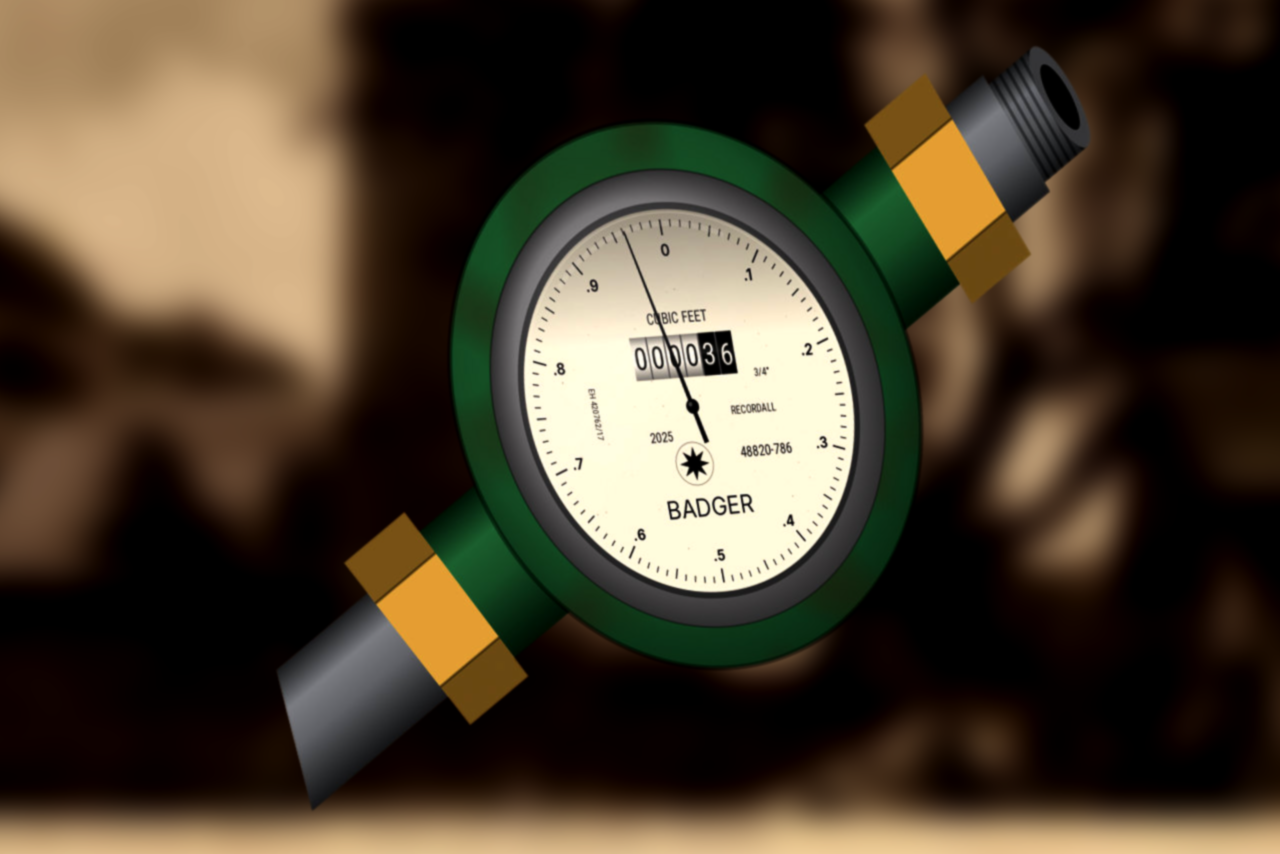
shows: 35.96 ft³
